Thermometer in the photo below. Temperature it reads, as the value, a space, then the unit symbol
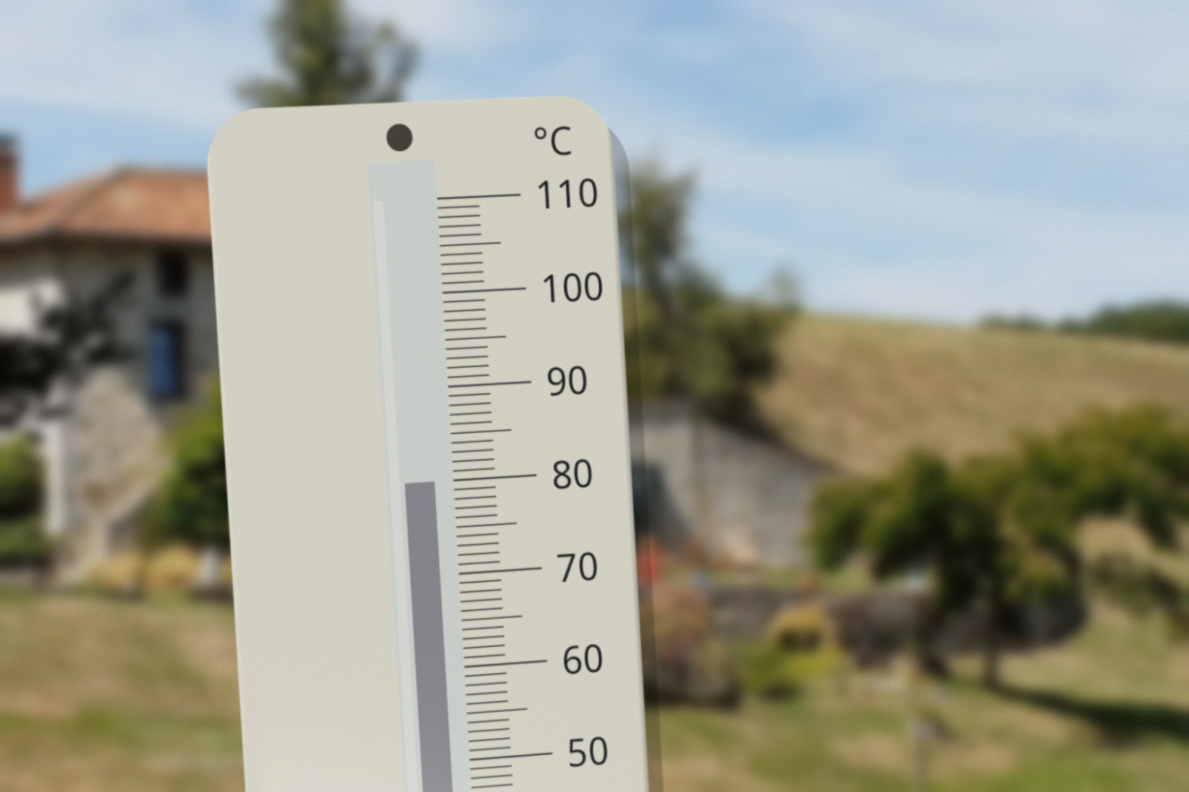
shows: 80 °C
